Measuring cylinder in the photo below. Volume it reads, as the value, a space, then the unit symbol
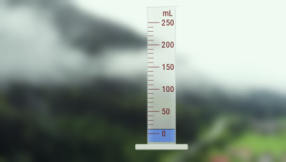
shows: 10 mL
